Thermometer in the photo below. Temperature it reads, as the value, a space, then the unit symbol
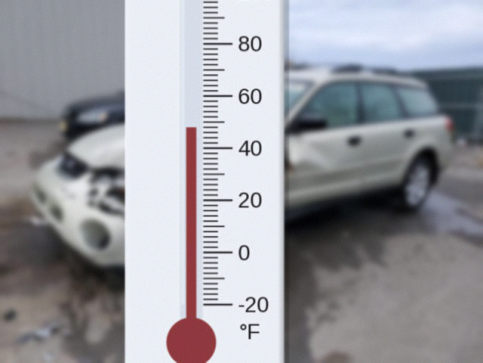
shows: 48 °F
